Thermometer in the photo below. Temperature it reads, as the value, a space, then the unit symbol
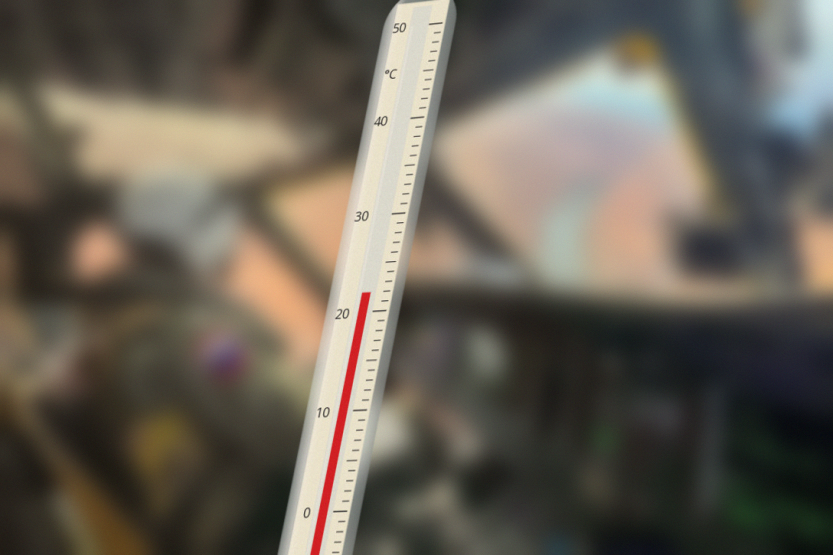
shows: 22 °C
